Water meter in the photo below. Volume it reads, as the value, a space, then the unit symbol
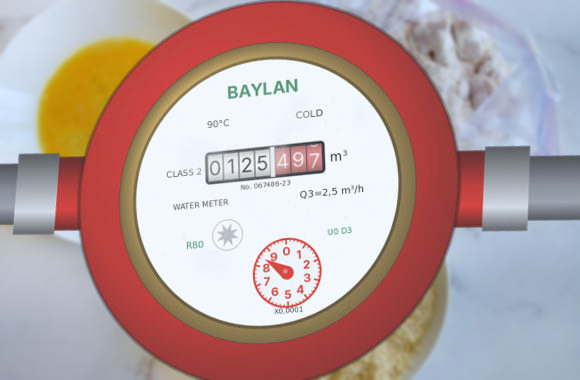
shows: 125.4968 m³
